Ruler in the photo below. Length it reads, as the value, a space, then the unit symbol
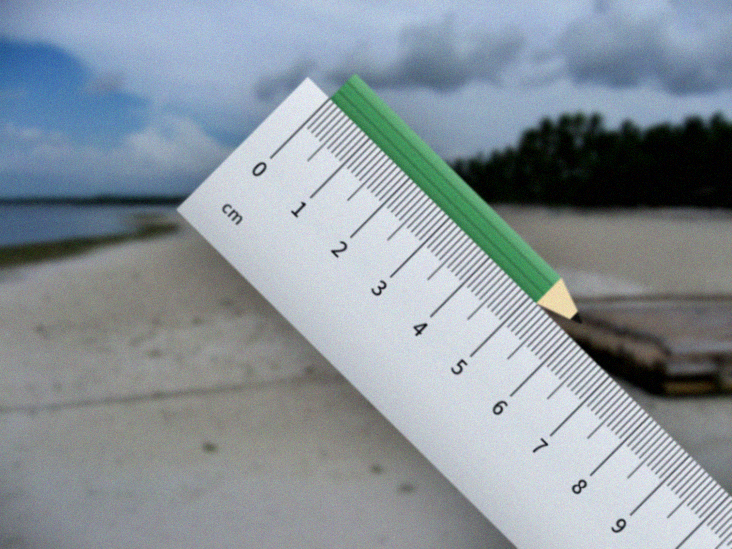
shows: 6 cm
